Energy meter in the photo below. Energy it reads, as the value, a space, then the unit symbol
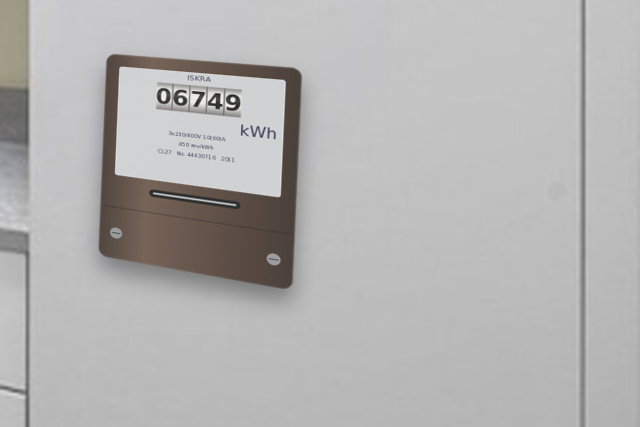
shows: 6749 kWh
